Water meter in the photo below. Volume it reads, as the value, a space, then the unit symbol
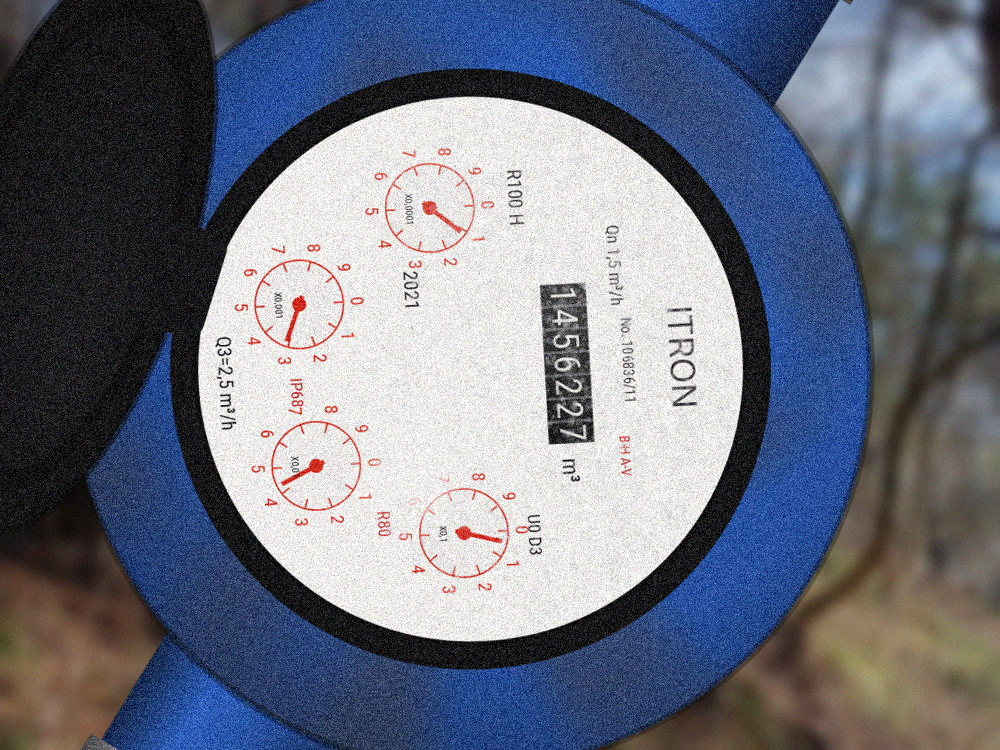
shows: 1456227.0431 m³
